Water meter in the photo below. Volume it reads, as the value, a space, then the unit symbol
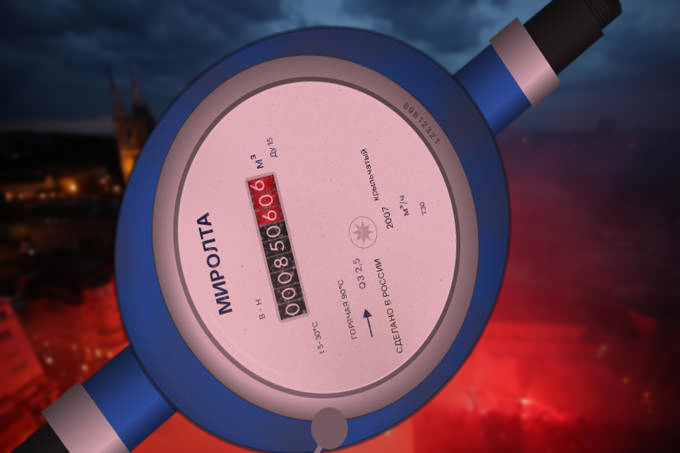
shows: 850.606 m³
